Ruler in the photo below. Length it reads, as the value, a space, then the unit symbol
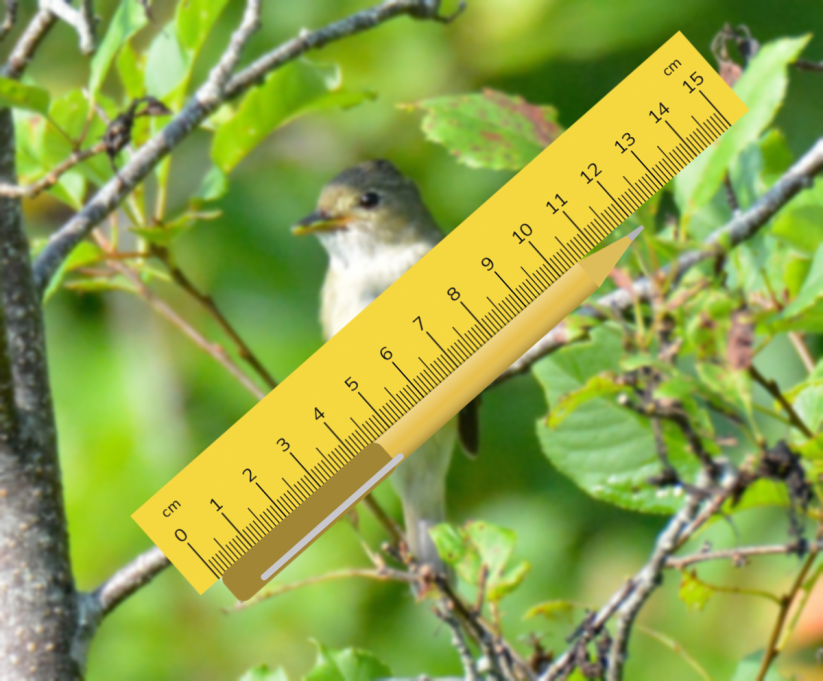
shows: 12.1 cm
